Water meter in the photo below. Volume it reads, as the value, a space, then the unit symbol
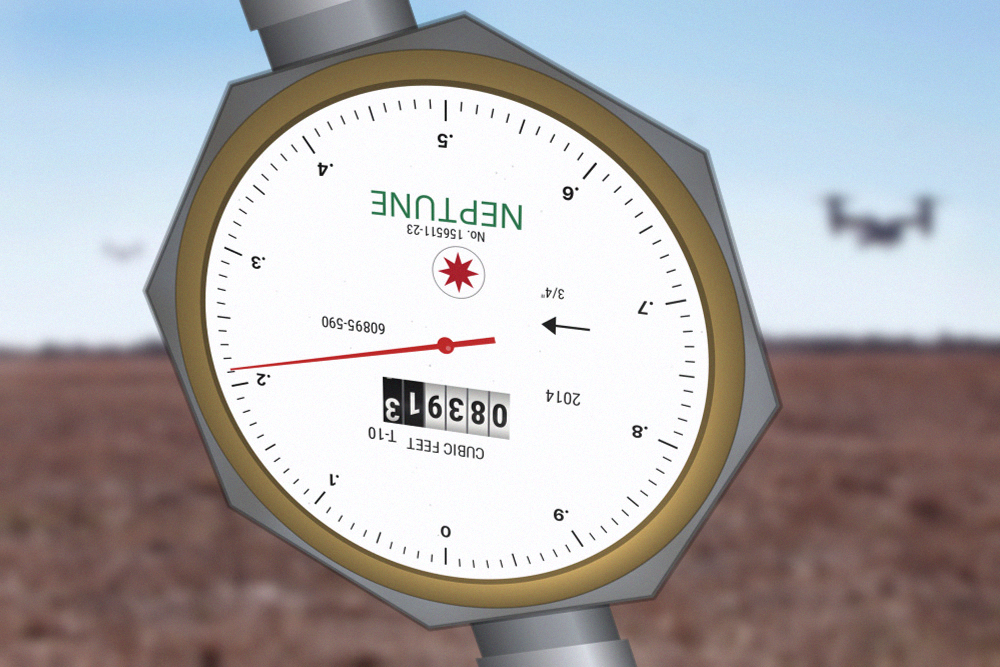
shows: 83913.21 ft³
